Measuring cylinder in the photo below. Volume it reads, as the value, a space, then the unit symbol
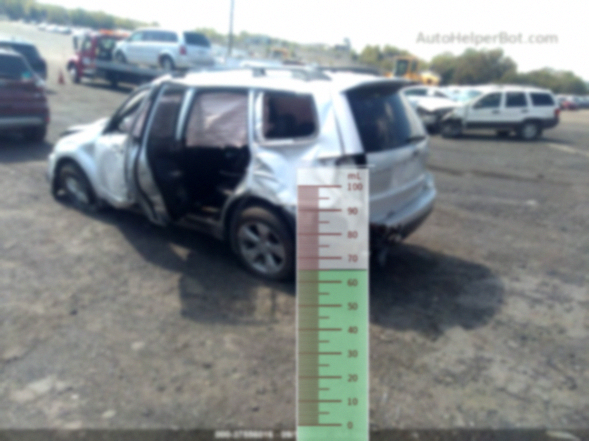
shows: 65 mL
